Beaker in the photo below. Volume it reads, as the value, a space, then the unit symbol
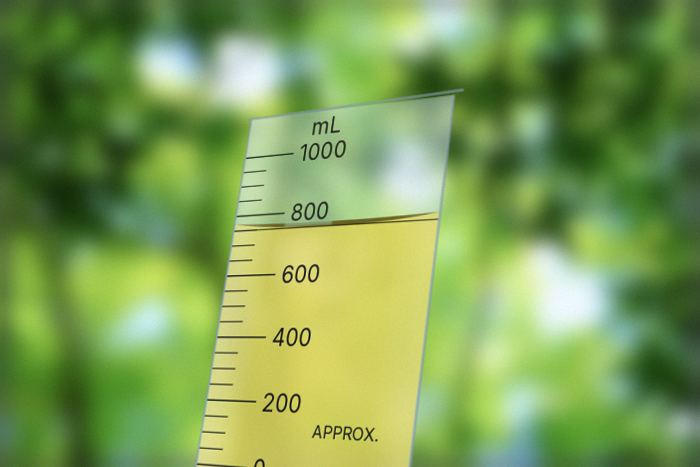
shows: 750 mL
